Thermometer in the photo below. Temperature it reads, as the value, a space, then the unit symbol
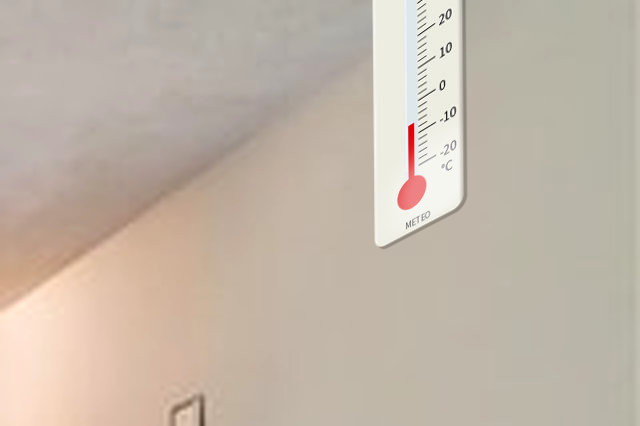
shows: -6 °C
